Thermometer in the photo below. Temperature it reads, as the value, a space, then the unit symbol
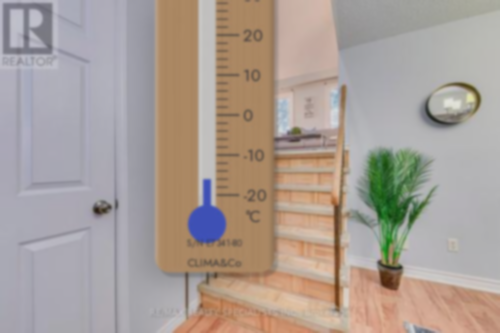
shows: -16 °C
